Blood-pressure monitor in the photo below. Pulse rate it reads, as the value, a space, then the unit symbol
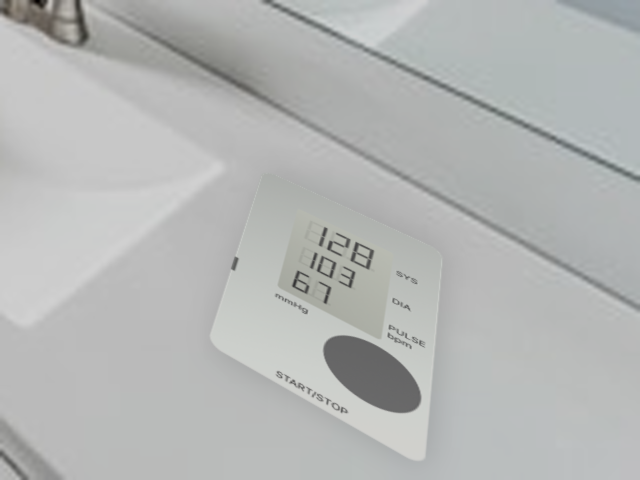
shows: 67 bpm
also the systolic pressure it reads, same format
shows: 128 mmHg
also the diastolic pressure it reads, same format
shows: 103 mmHg
